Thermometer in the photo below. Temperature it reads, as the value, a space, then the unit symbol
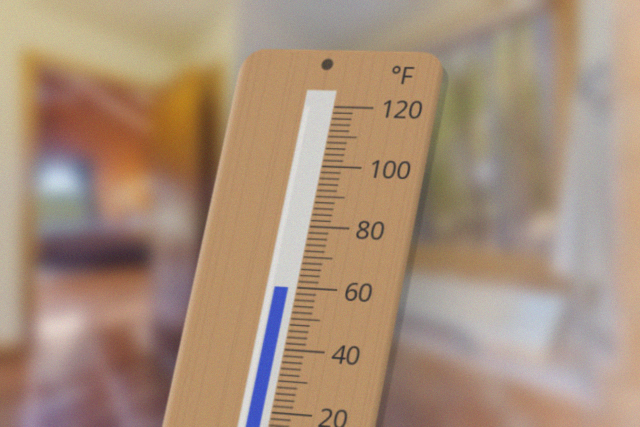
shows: 60 °F
